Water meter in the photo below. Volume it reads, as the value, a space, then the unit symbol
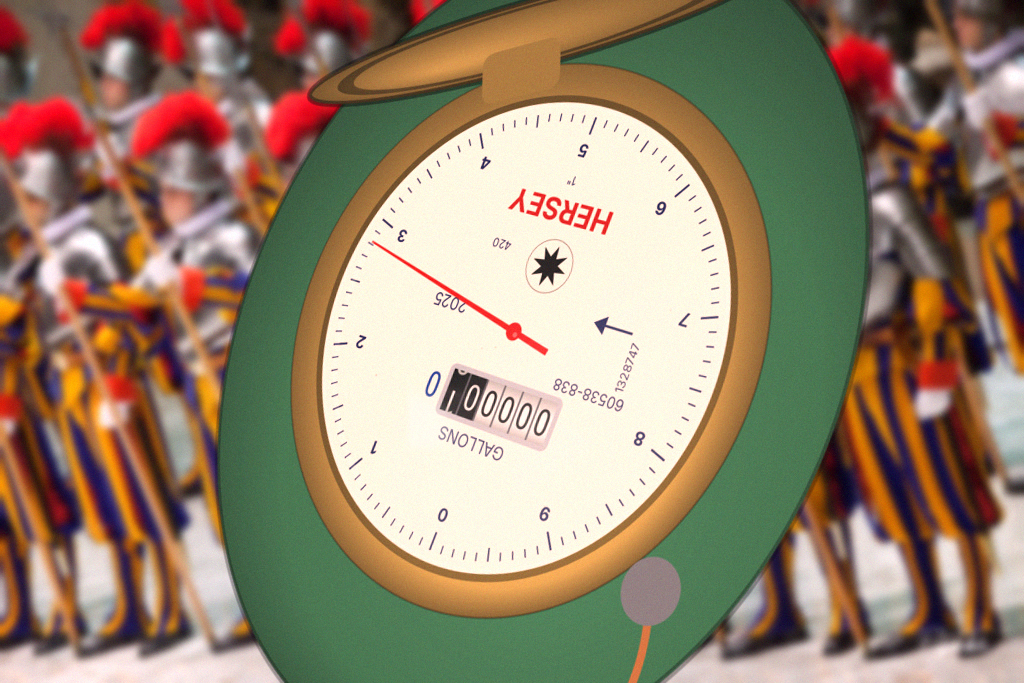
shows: 12.8 gal
